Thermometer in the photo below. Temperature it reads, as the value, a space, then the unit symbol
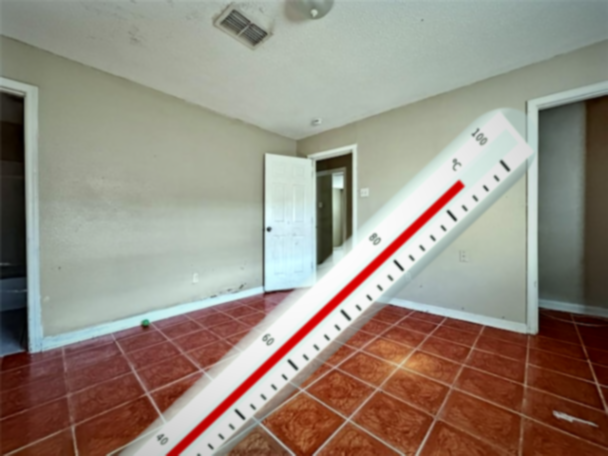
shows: 94 °C
